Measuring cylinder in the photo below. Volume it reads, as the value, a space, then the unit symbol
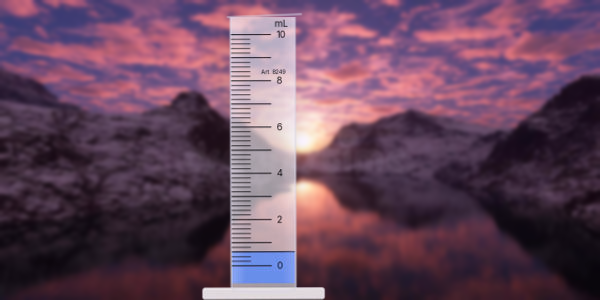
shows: 0.6 mL
